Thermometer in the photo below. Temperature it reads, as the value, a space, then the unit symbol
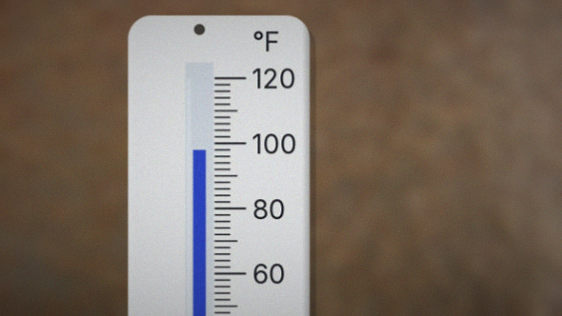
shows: 98 °F
